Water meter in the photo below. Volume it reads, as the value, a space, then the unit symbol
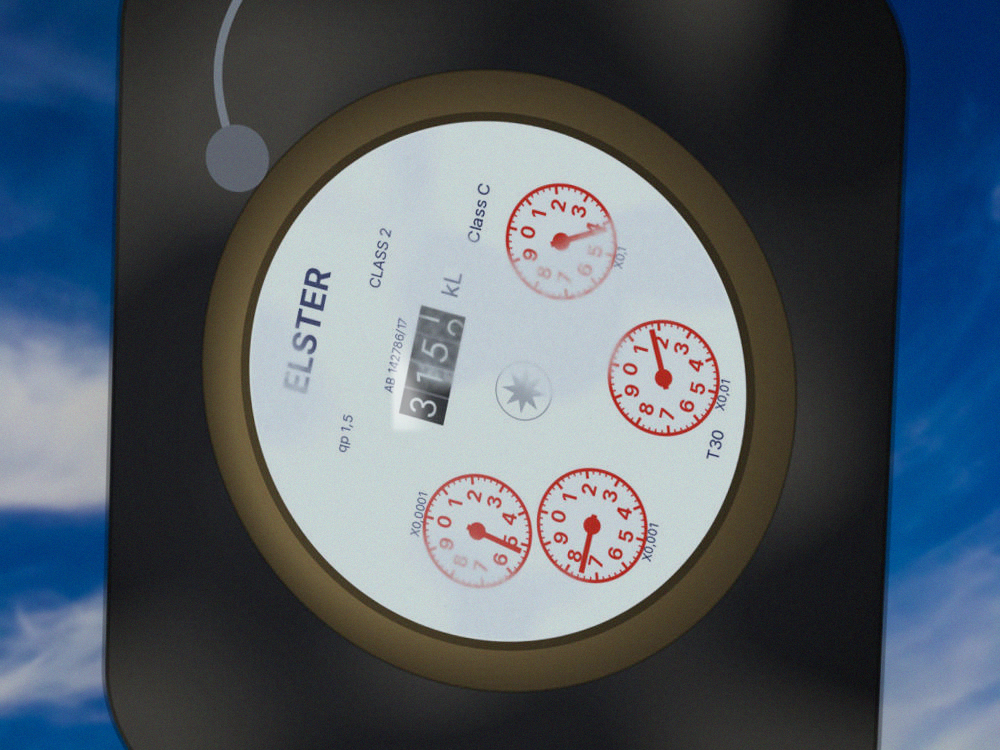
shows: 3151.4175 kL
